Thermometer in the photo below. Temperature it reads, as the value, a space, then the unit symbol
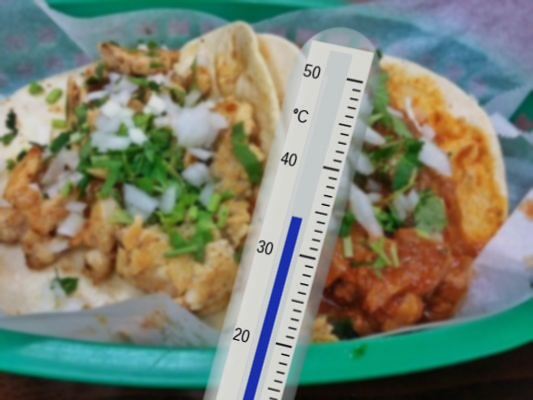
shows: 34 °C
